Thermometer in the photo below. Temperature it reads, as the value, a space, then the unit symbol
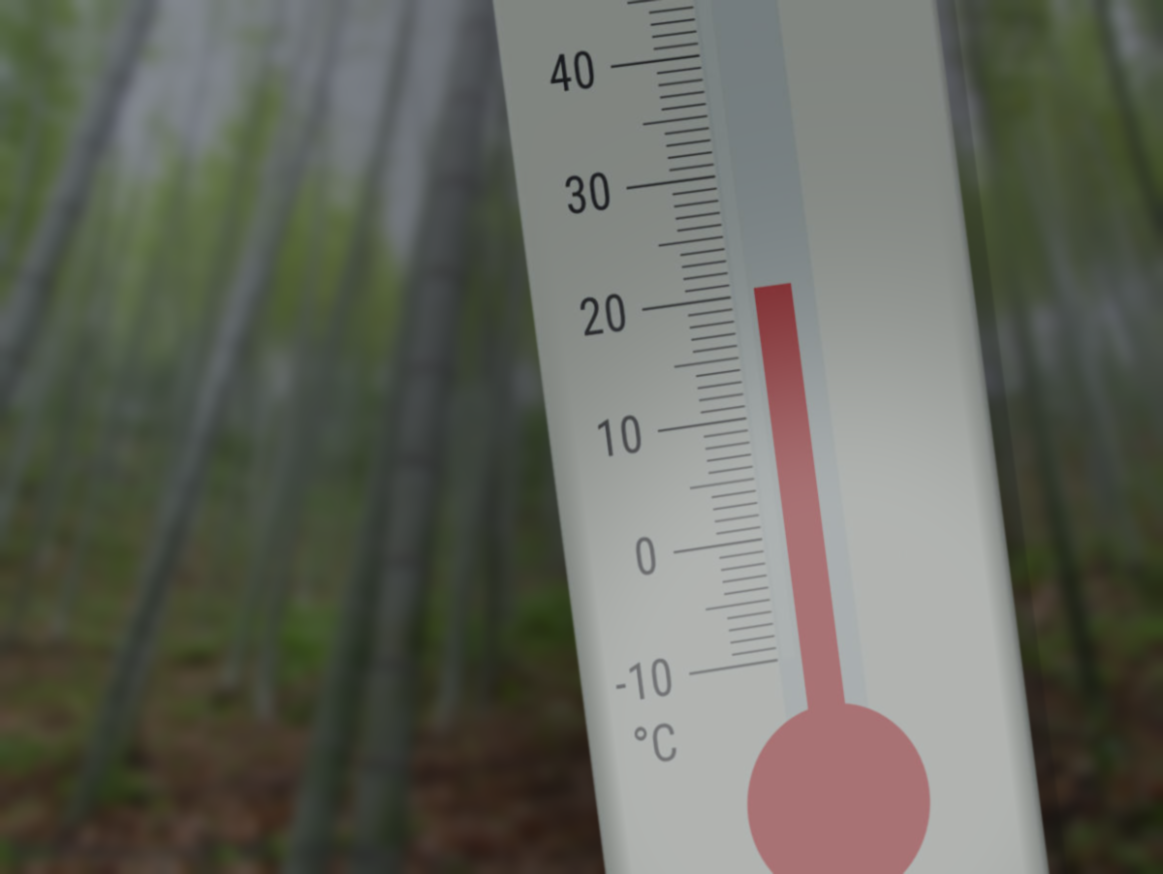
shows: 20.5 °C
